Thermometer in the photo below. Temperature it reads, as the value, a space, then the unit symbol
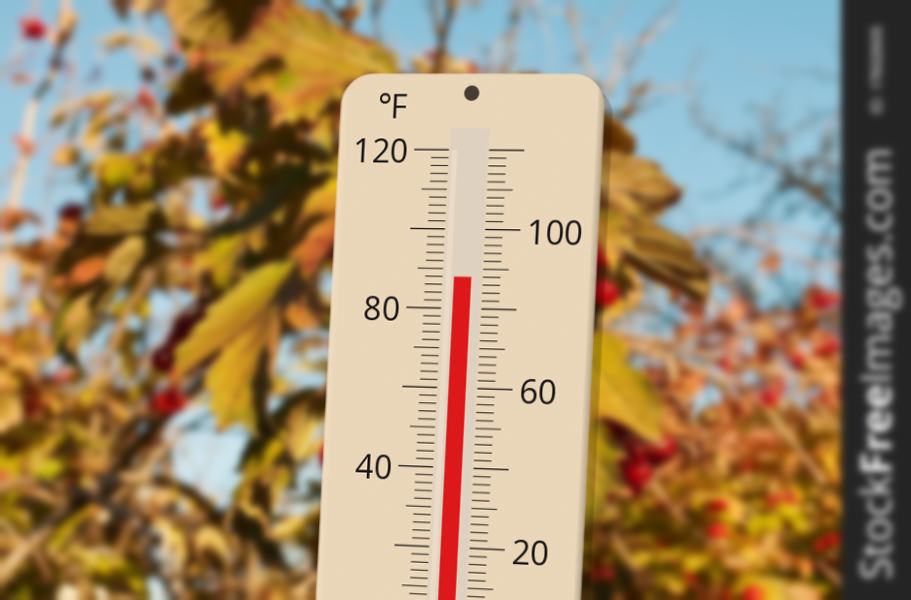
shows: 88 °F
